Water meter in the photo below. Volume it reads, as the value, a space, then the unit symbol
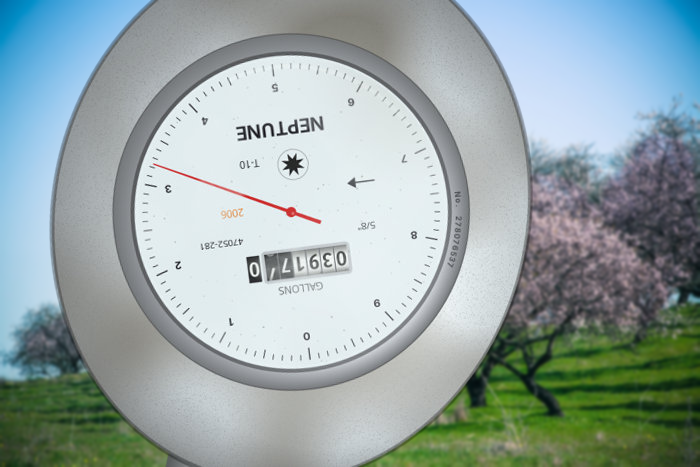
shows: 391773.2 gal
